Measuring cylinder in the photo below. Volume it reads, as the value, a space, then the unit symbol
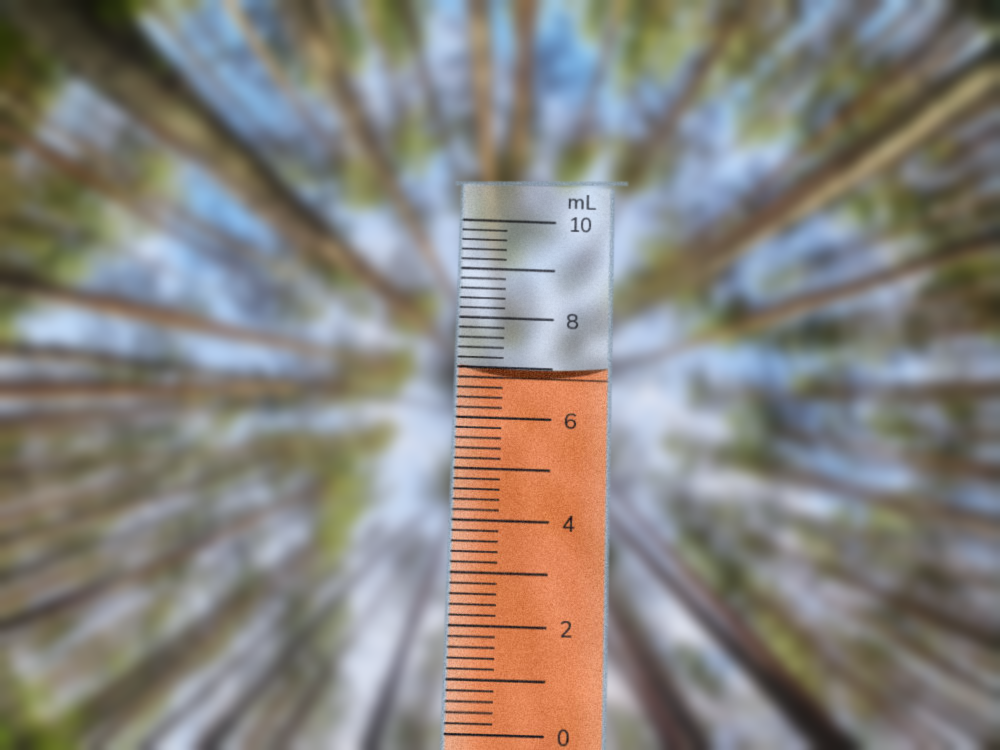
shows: 6.8 mL
